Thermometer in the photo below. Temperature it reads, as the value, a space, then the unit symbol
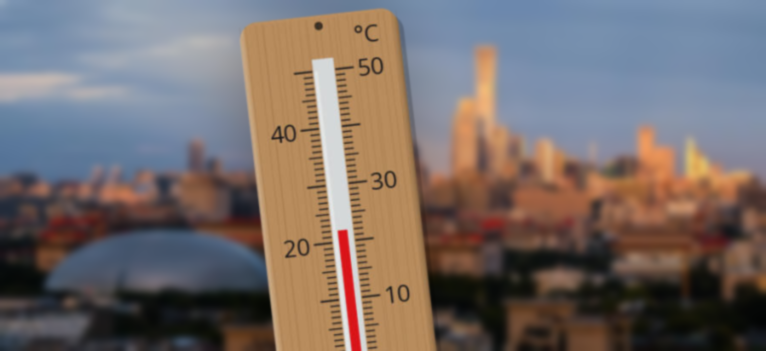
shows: 22 °C
